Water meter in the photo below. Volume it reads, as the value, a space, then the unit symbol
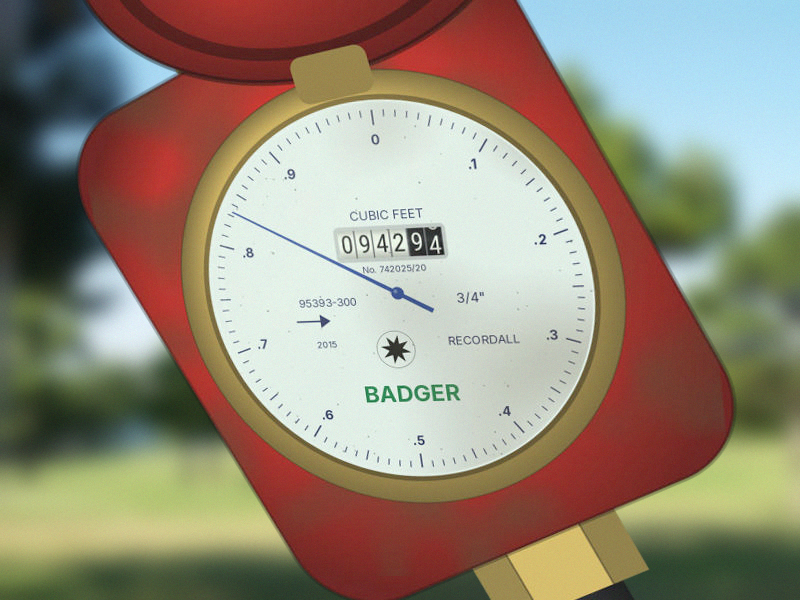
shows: 94293.83 ft³
